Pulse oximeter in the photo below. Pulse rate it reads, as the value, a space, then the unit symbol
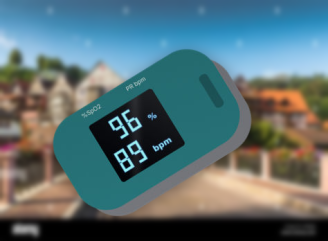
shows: 89 bpm
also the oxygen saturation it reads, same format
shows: 96 %
